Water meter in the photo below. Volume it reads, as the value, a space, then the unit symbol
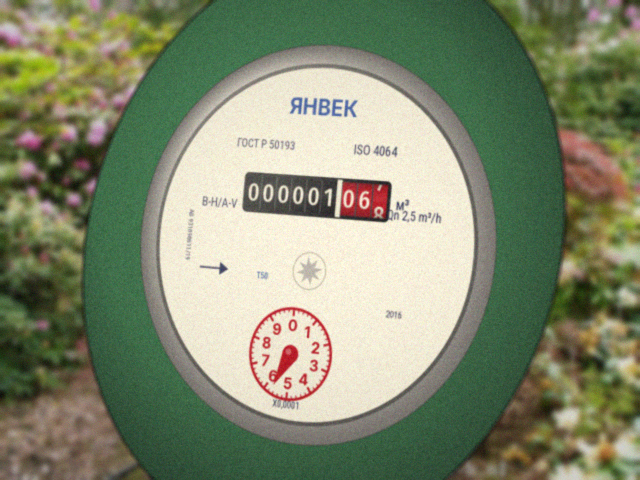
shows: 1.0675 m³
